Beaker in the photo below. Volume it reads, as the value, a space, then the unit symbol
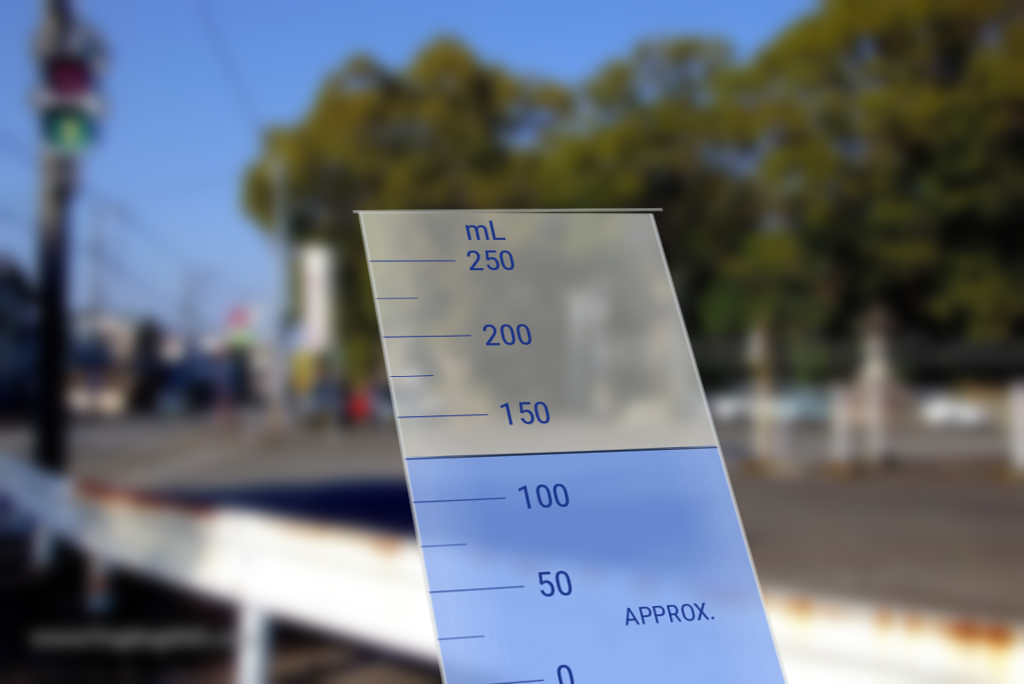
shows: 125 mL
